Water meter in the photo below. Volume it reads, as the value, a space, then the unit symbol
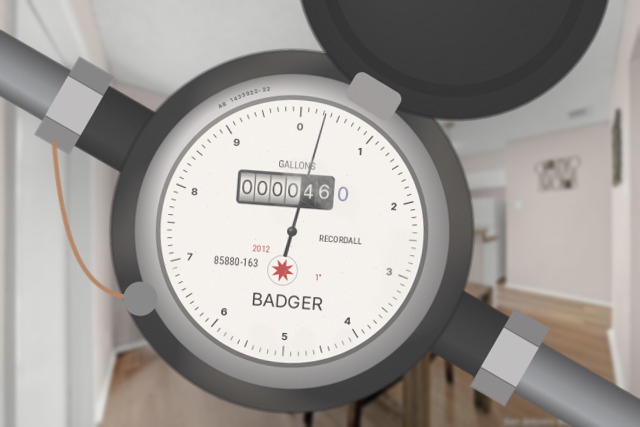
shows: 460.3 gal
